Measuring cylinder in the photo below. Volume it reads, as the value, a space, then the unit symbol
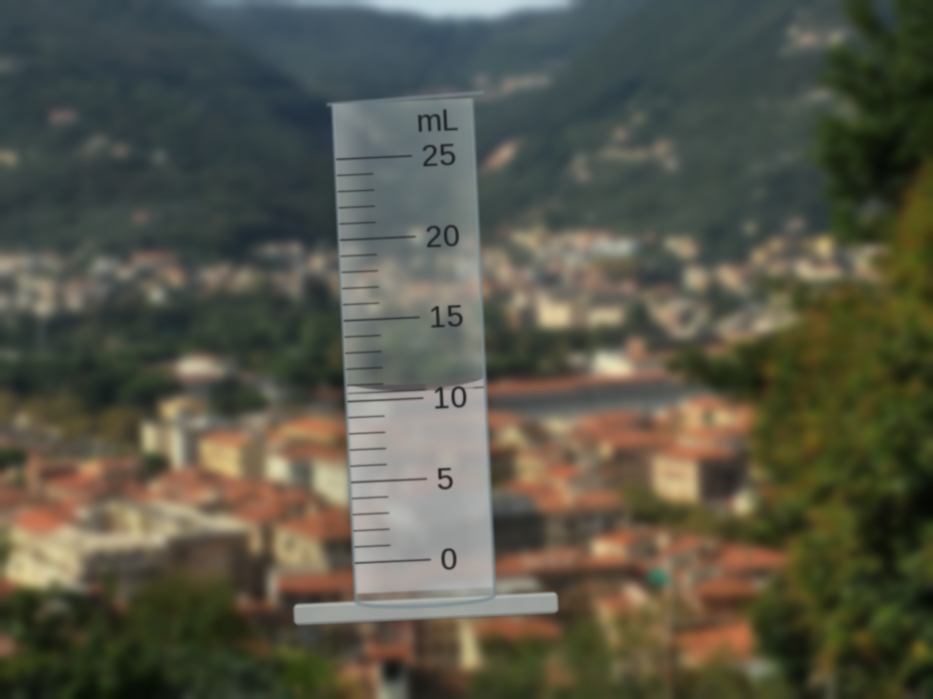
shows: 10.5 mL
